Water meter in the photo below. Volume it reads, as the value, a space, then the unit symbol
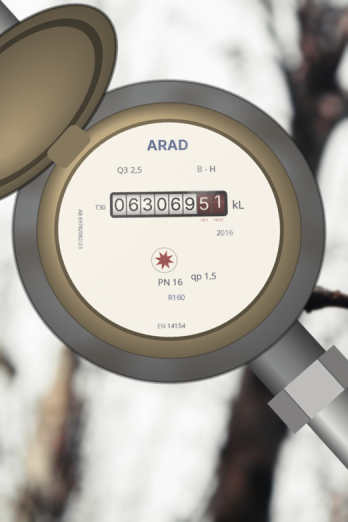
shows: 63069.51 kL
